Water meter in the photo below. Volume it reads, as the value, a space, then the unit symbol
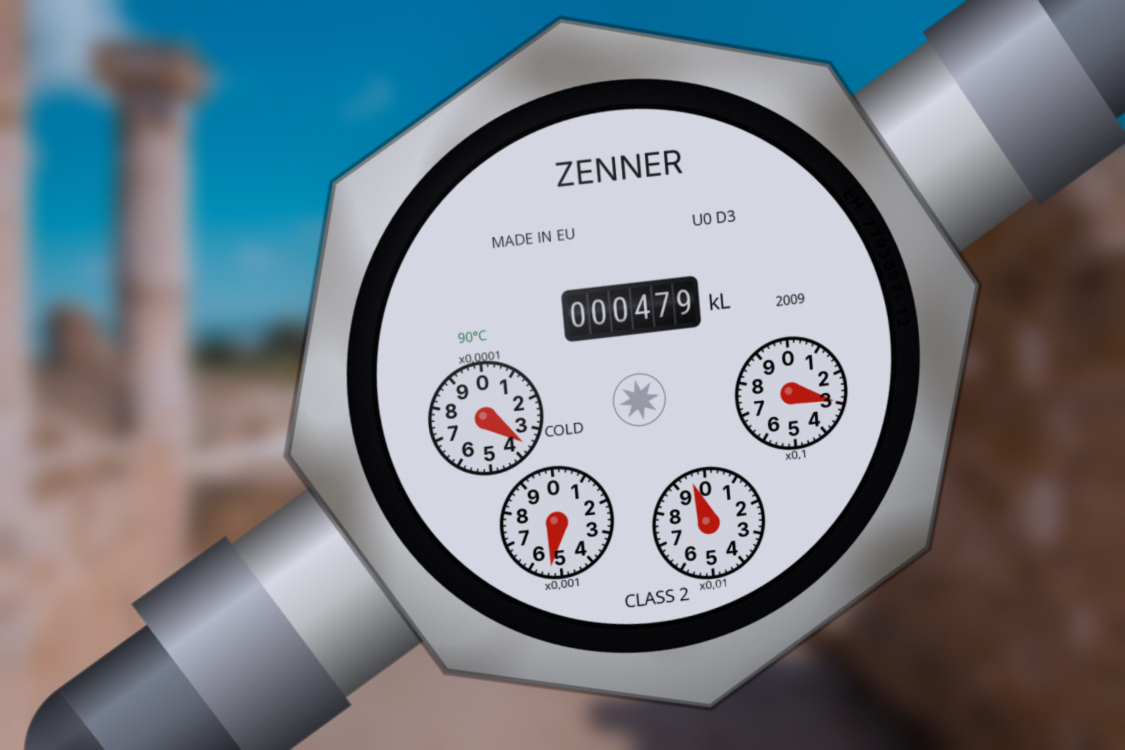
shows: 479.2953 kL
